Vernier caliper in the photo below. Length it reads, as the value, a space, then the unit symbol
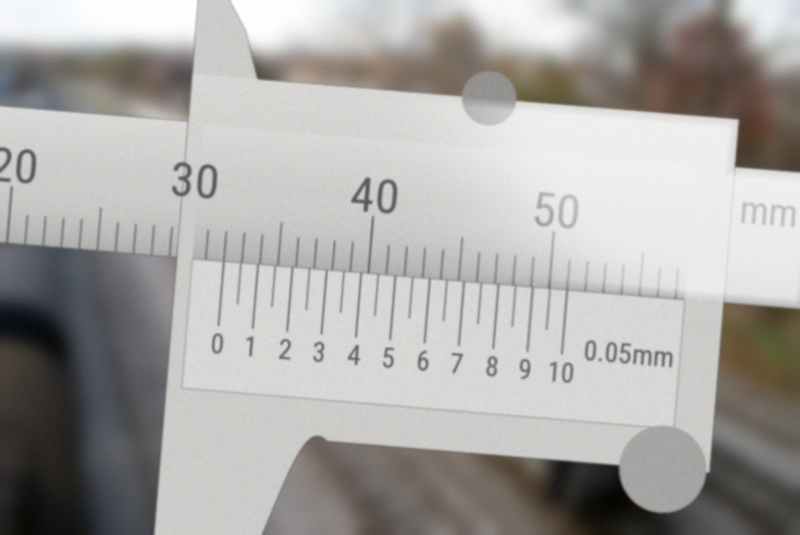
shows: 32.0 mm
